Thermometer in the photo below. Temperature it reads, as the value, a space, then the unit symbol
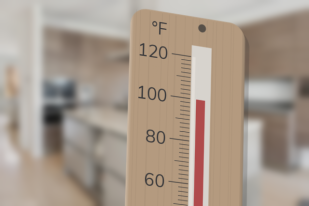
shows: 100 °F
